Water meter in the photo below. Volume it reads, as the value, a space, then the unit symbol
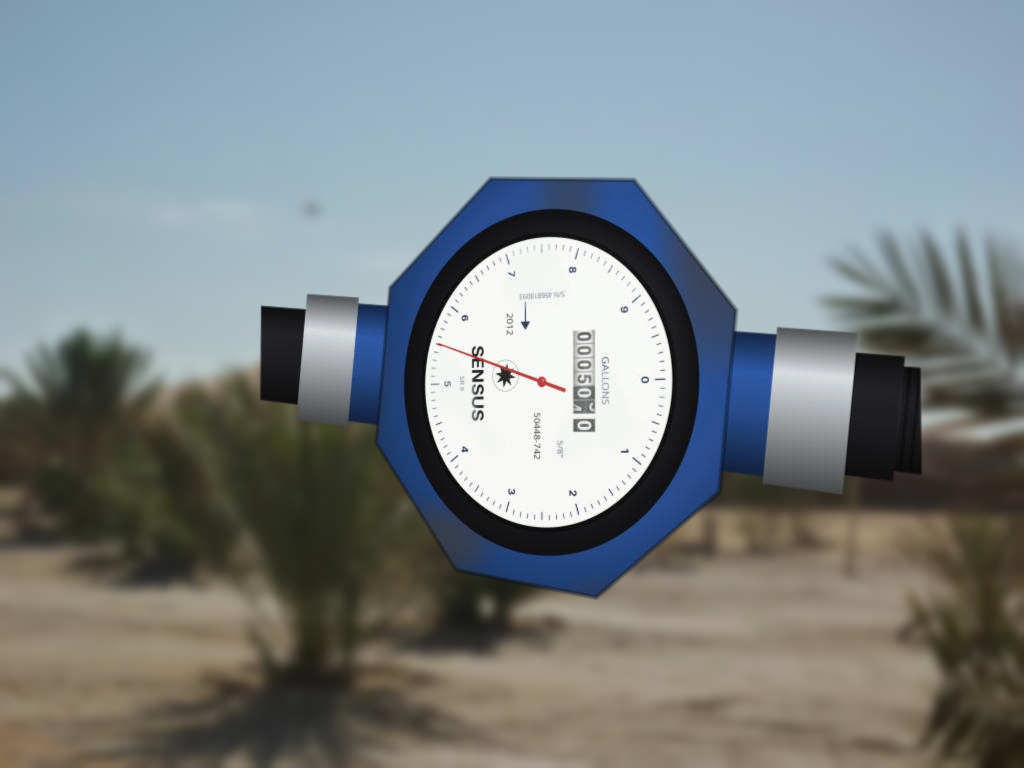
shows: 5035.5 gal
